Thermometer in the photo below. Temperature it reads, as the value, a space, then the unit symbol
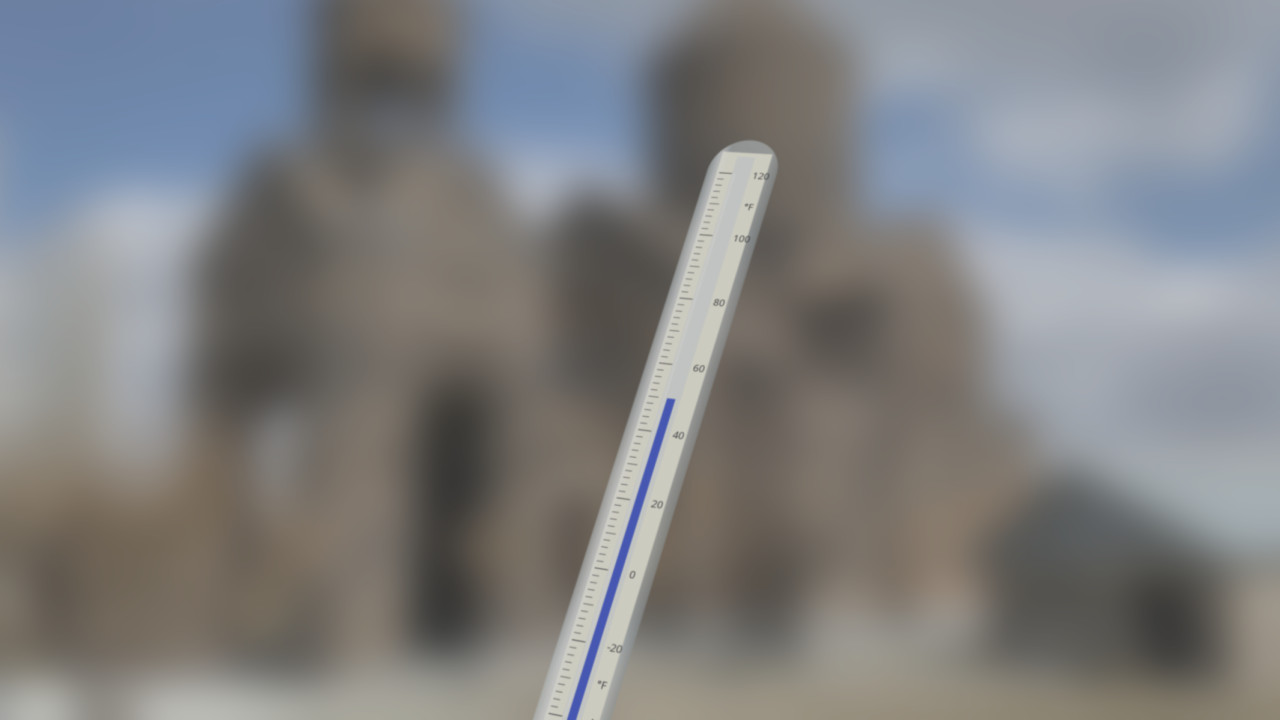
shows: 50 °F
